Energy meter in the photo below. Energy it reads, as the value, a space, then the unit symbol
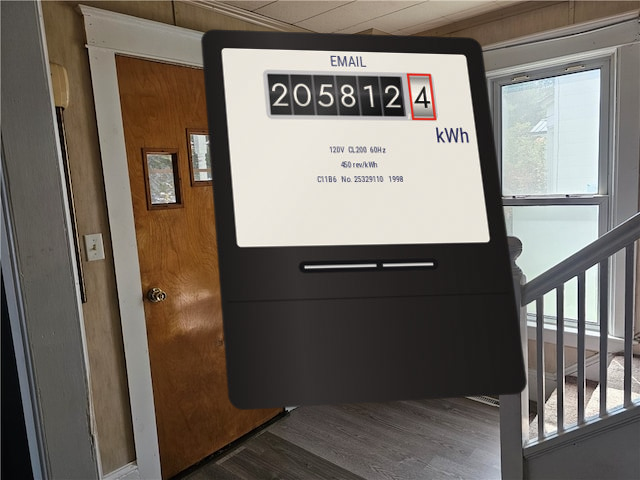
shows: 205812.4 kWh
